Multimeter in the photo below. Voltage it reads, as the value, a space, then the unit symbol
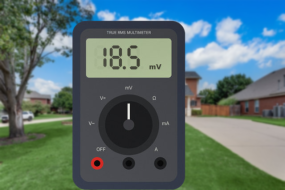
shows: 18.5 mV
